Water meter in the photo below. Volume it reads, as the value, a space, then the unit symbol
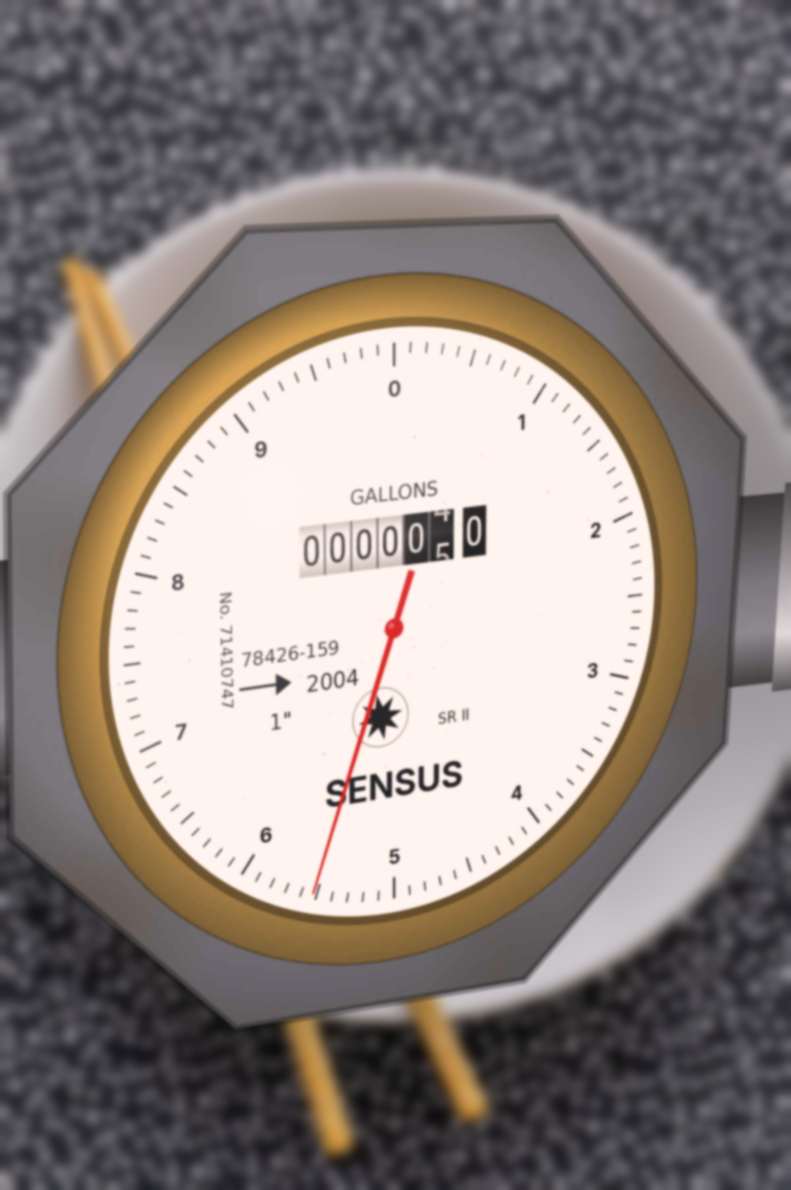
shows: 45.5 gal
